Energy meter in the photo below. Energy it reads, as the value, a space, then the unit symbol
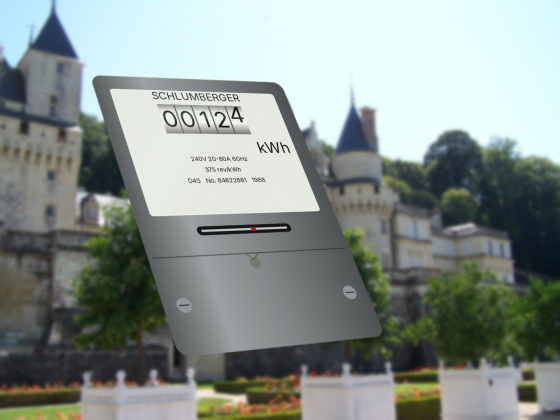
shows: 124 kWh
